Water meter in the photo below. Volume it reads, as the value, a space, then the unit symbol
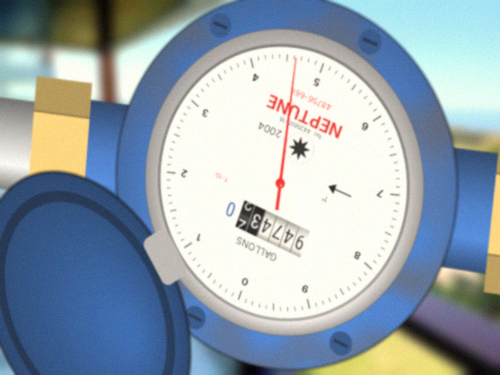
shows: 9474324.6 gal
